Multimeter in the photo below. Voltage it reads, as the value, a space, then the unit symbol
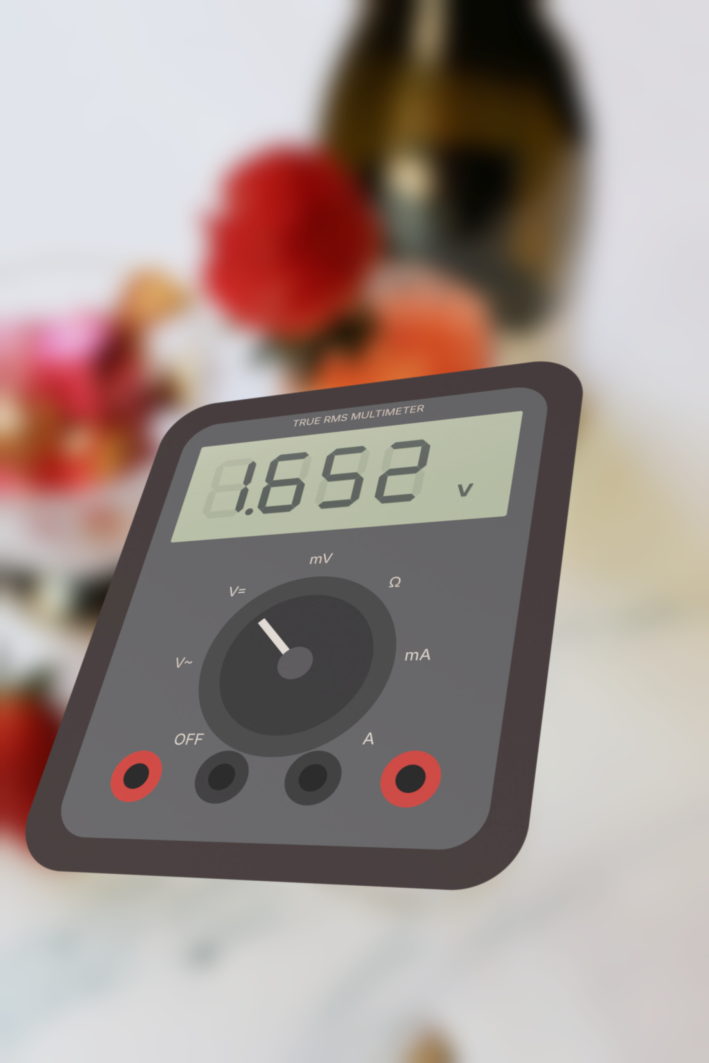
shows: 1.652 V
